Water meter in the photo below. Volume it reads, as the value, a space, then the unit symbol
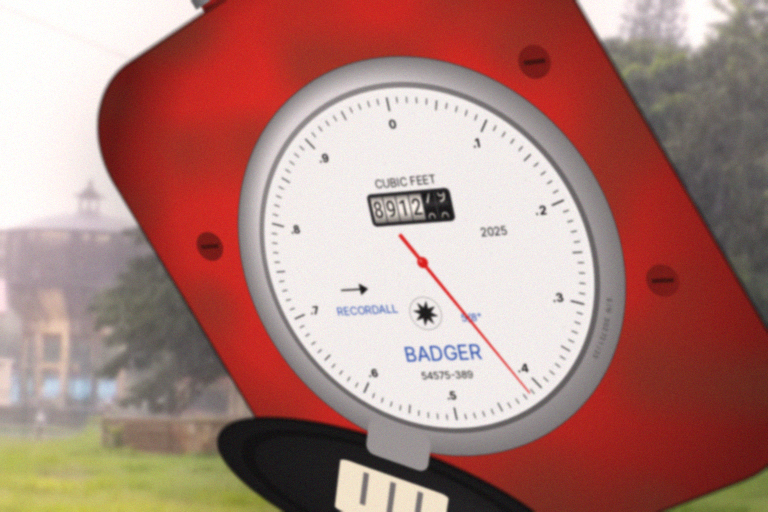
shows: 891279.41 ft³
